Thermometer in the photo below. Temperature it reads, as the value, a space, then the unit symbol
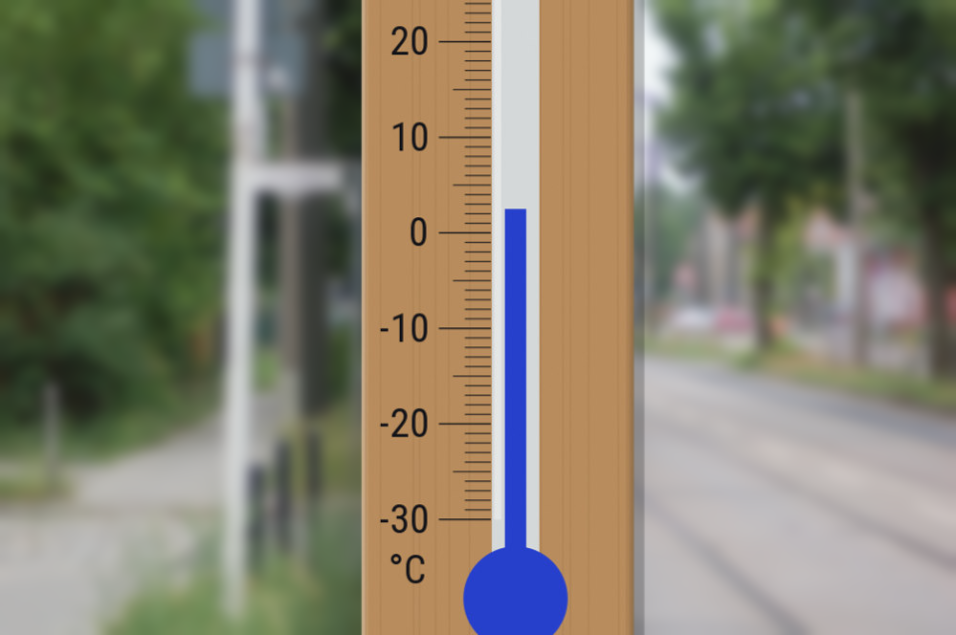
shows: 2.5 °C
